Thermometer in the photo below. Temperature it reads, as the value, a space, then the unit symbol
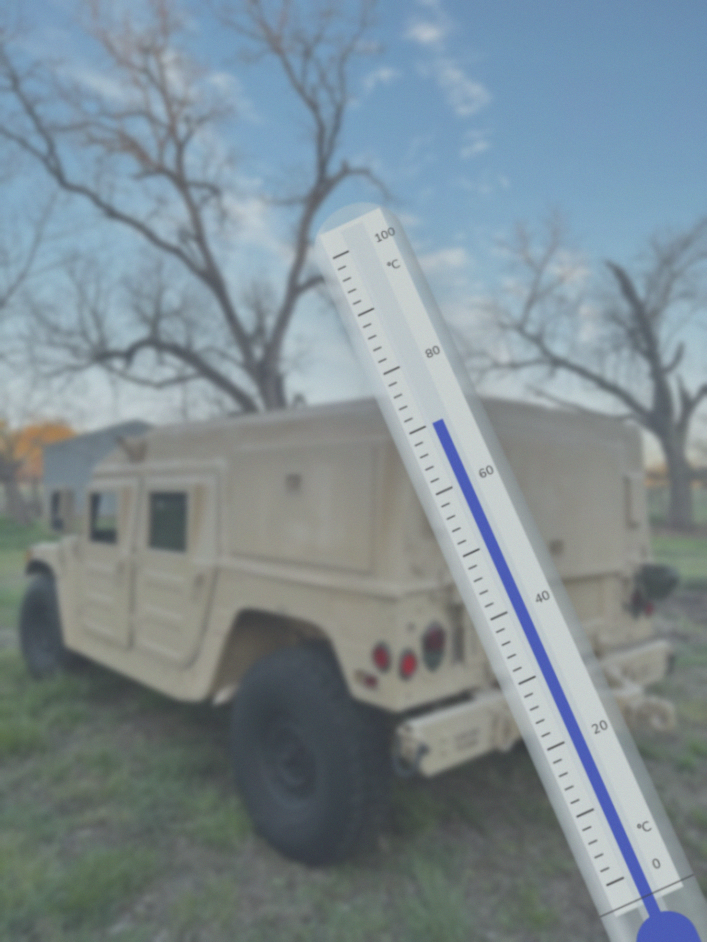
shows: 70 °C
